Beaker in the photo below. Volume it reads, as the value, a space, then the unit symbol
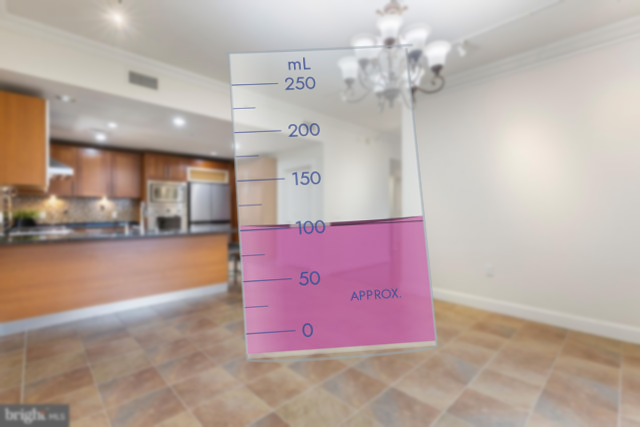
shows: 100 mL
